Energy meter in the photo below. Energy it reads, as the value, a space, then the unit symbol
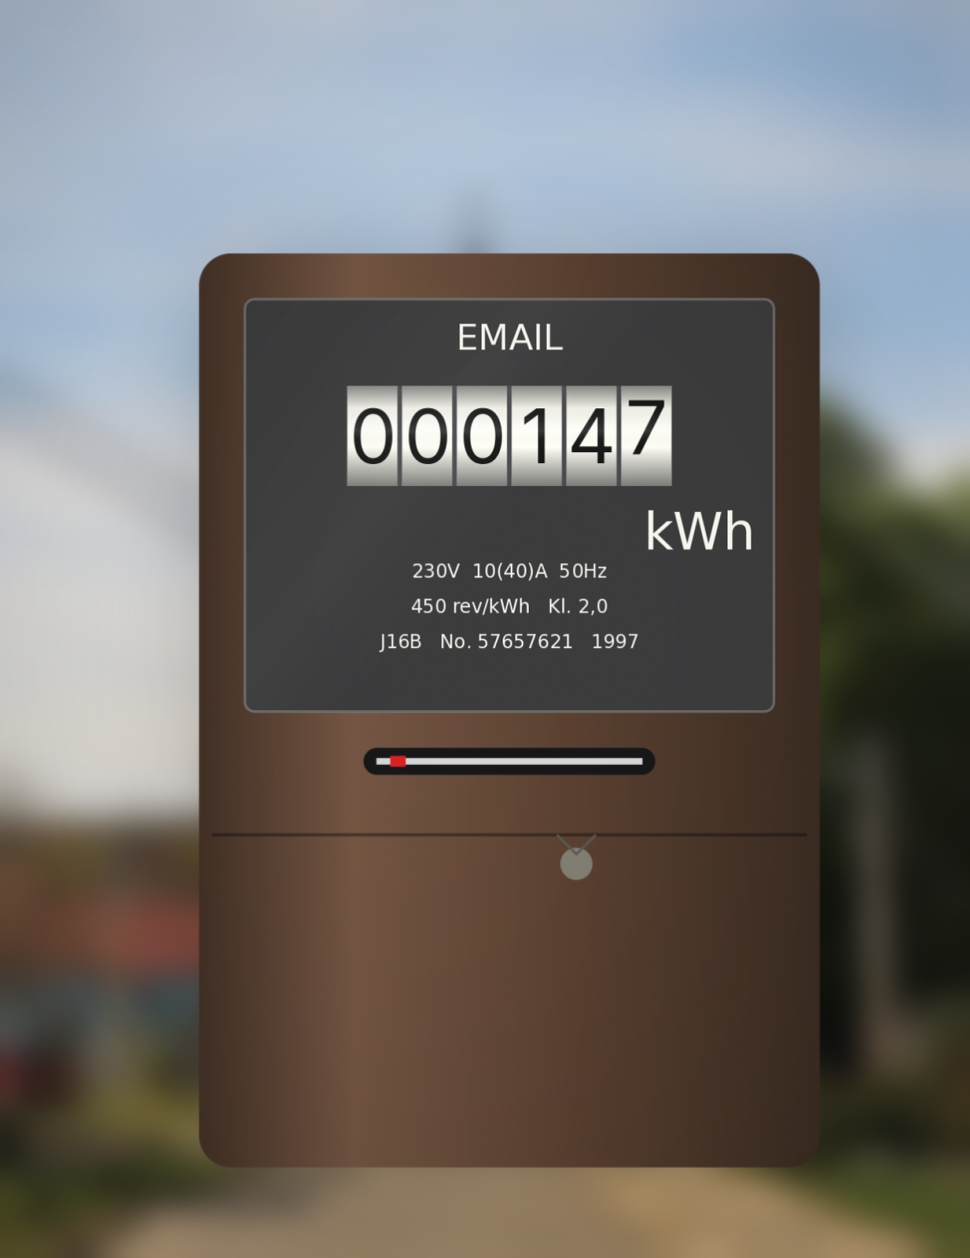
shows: 147 kWh
